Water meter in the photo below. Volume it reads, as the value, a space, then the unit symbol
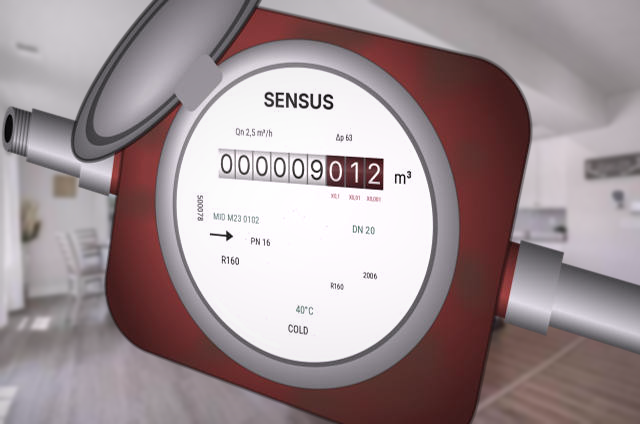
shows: 9.012 m³
